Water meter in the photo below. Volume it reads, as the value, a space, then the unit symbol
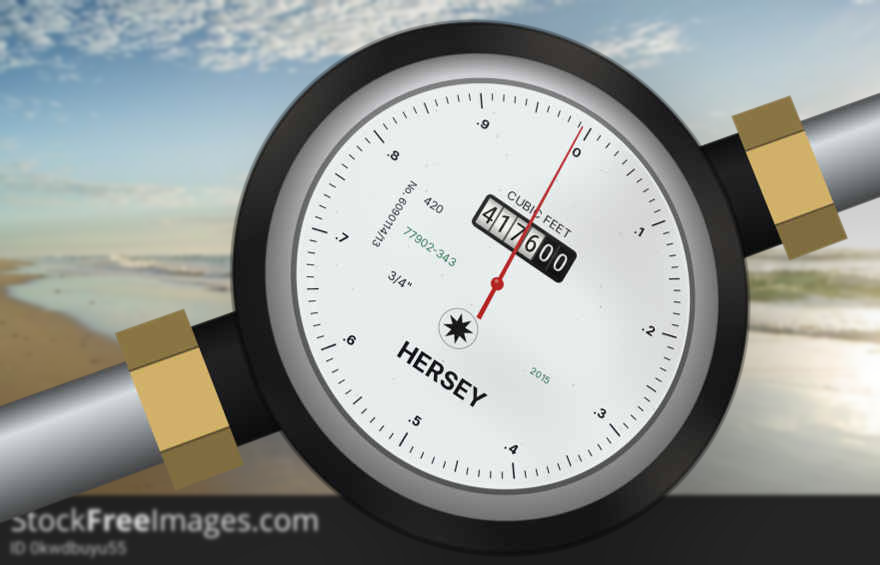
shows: 417599.99 ft³
